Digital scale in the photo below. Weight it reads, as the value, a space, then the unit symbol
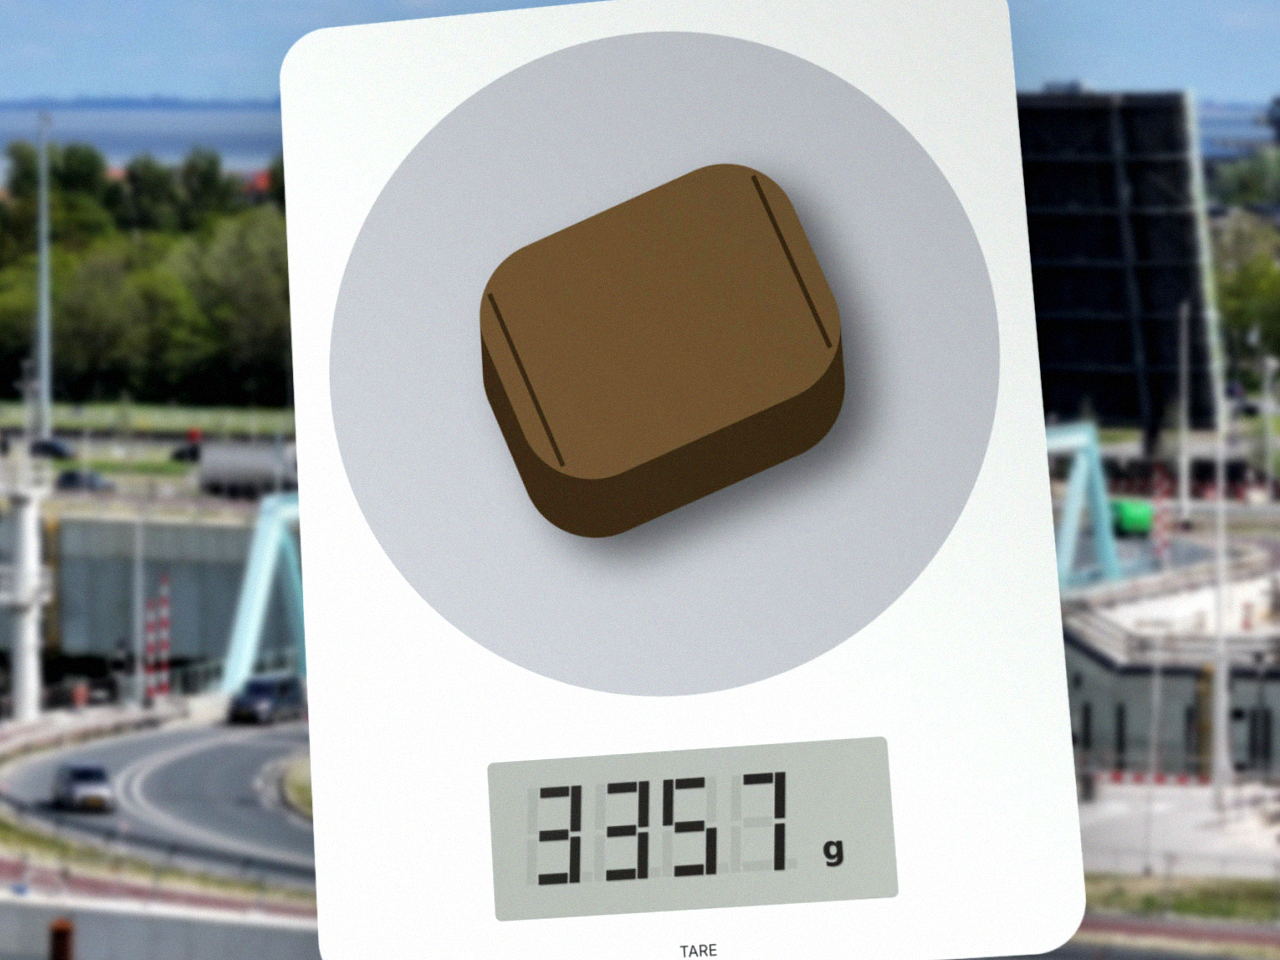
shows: 3357 g
